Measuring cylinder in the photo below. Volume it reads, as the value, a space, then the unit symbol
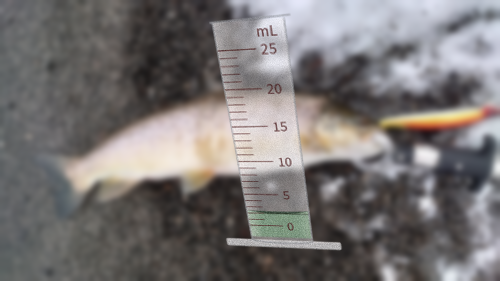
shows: 2 mL
